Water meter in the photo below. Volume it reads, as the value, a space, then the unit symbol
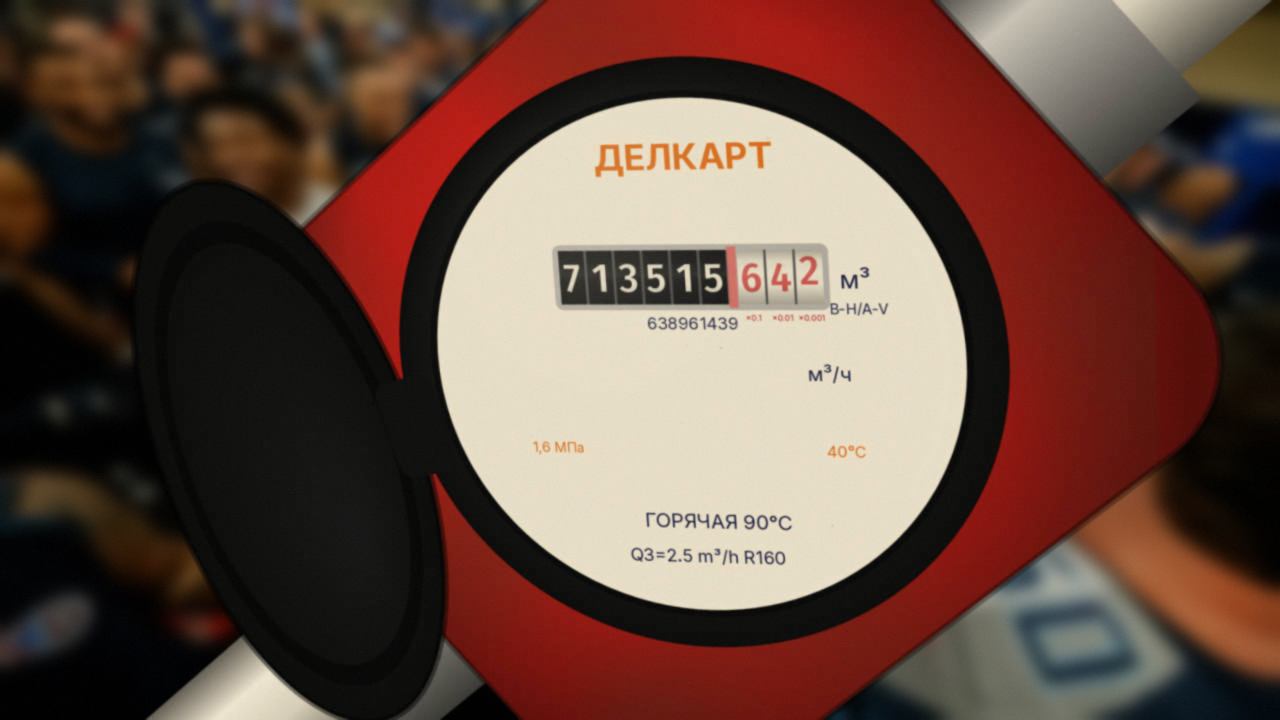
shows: 713515.642 m³
